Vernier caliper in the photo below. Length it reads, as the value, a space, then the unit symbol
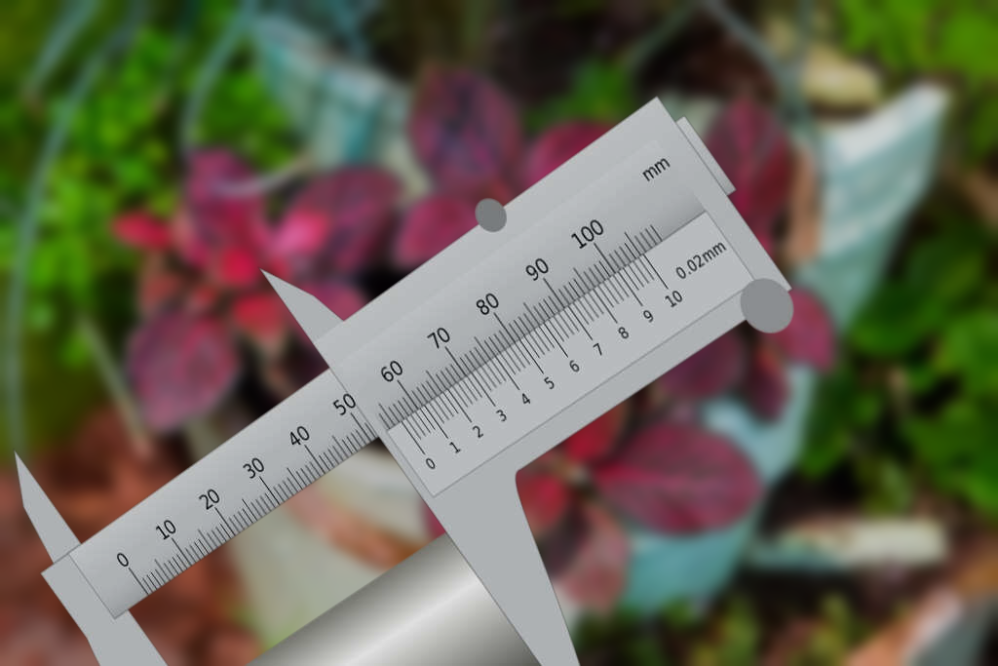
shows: 56.4 mm
